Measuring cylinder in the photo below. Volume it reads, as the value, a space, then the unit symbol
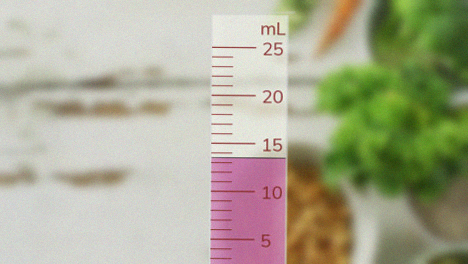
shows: 13.5 mL
